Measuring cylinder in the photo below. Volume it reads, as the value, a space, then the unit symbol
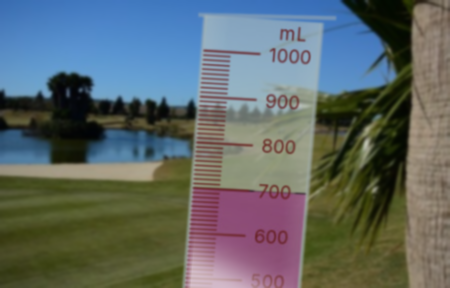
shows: 700 mL
